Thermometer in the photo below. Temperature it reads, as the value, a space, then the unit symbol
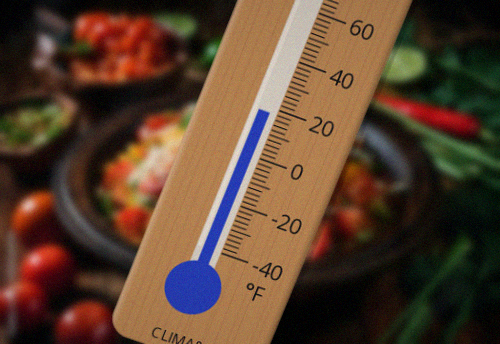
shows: 18 °F
